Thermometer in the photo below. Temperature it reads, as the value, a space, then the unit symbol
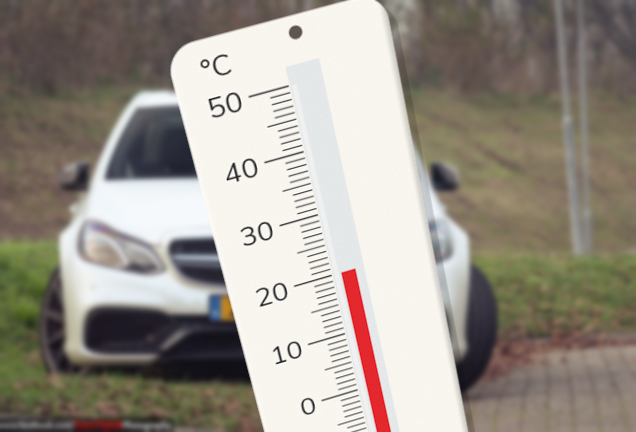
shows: 20 °C
